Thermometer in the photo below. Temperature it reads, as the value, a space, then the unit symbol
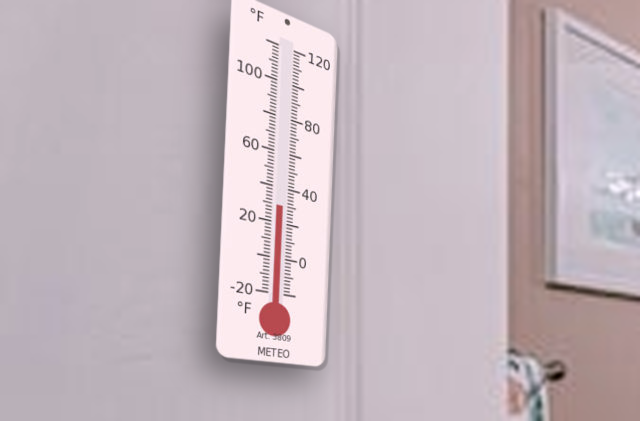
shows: 30 °F
